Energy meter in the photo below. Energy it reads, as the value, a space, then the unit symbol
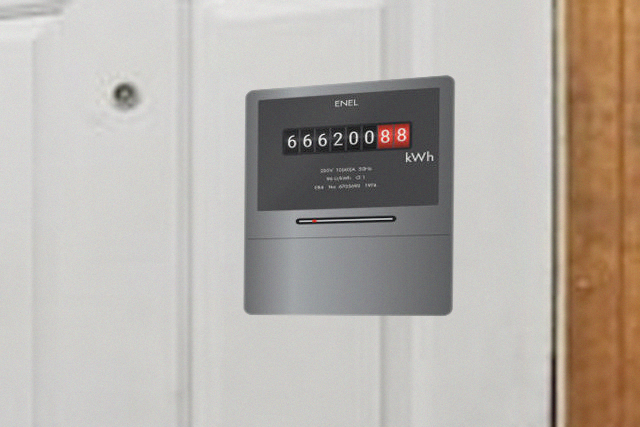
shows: 666200.88 kWh
